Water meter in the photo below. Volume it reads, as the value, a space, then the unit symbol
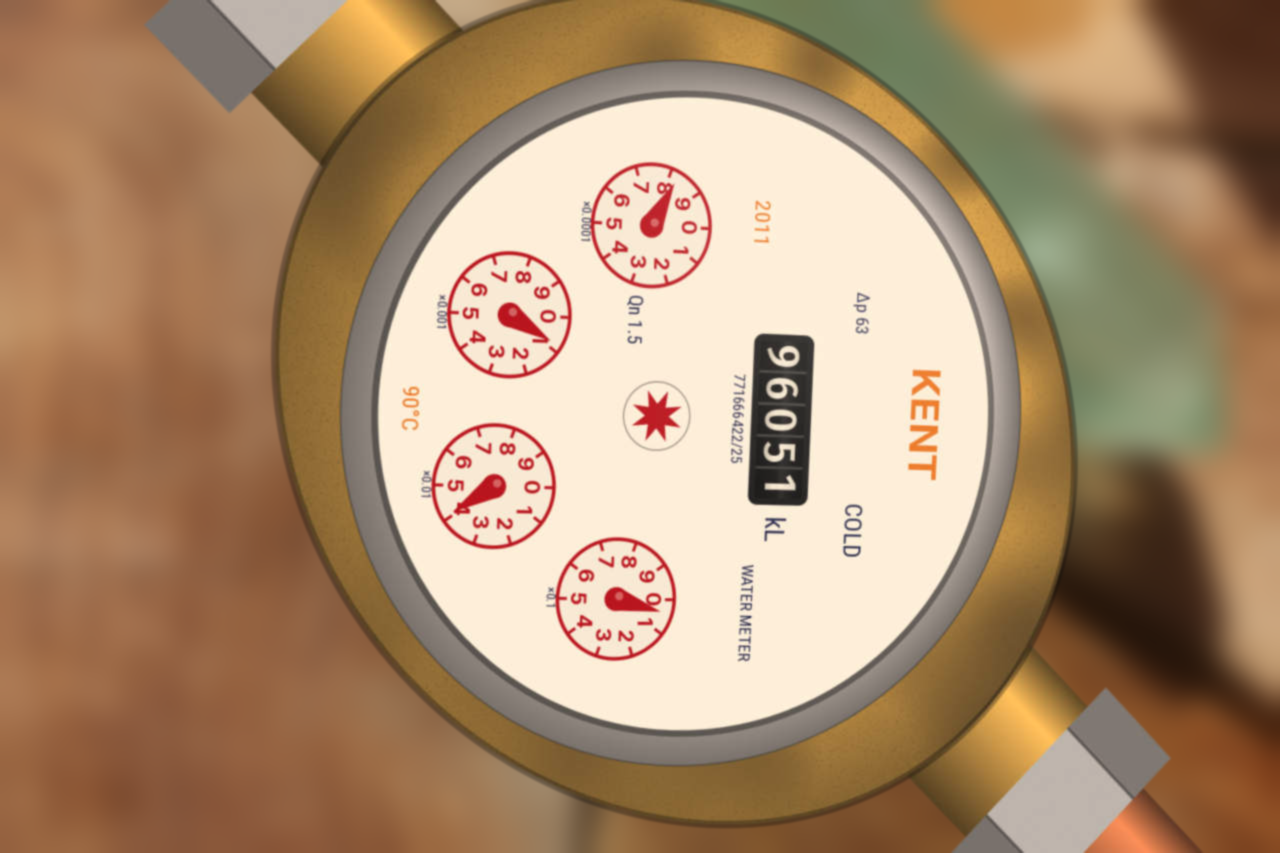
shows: 96051.0408 kL
